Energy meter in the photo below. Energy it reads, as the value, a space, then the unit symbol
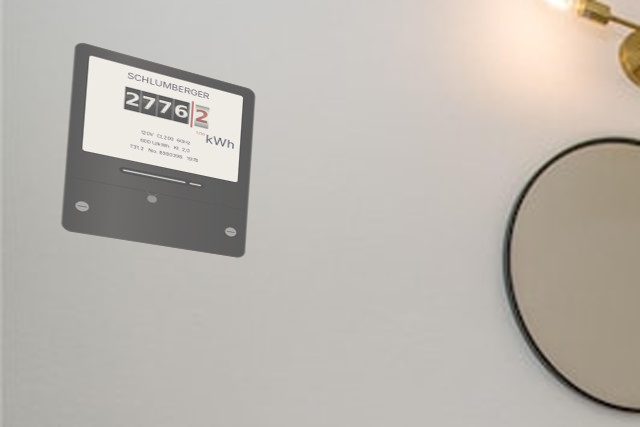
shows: 2776.2 kWh
